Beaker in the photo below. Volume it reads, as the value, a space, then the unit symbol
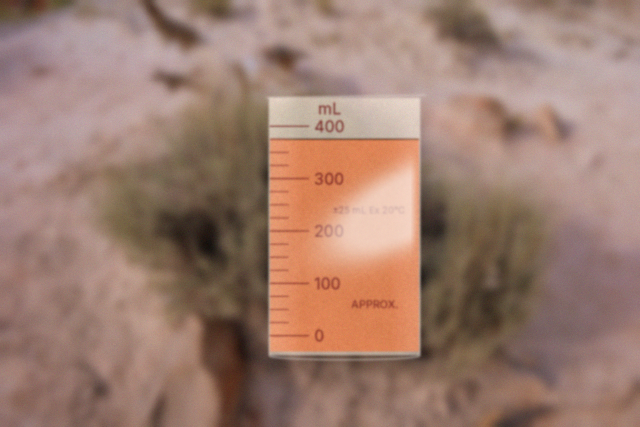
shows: 375 mL
